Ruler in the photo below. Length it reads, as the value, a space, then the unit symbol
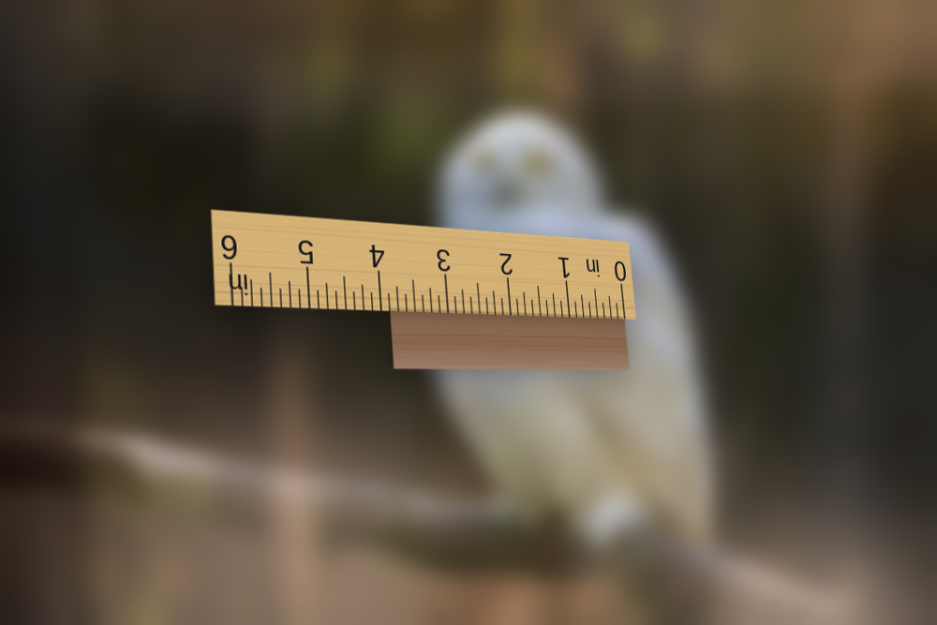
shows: 3.875 in
